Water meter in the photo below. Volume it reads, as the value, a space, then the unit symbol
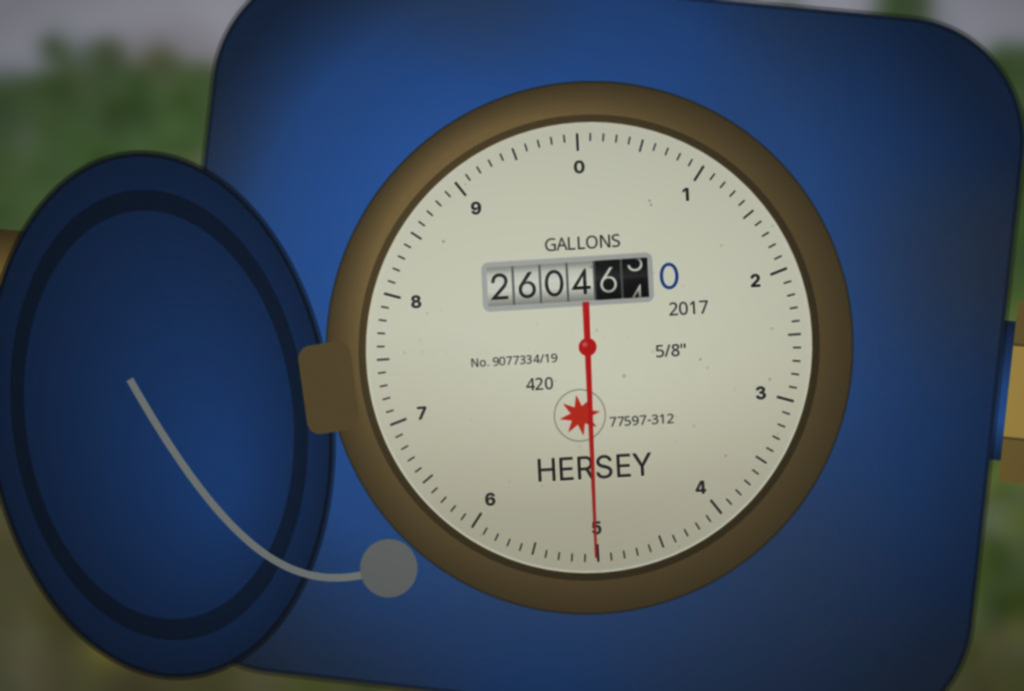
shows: 2604635.0 gal
